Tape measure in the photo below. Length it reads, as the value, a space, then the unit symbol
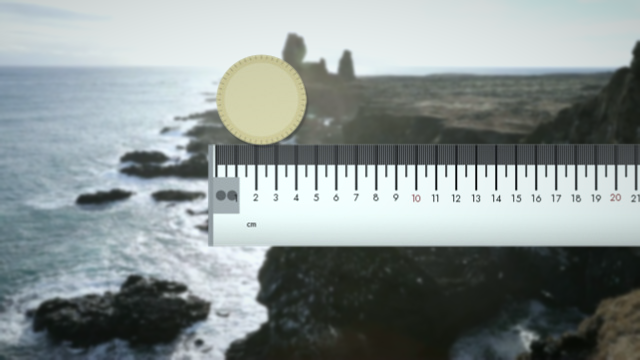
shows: 4.5 cm
